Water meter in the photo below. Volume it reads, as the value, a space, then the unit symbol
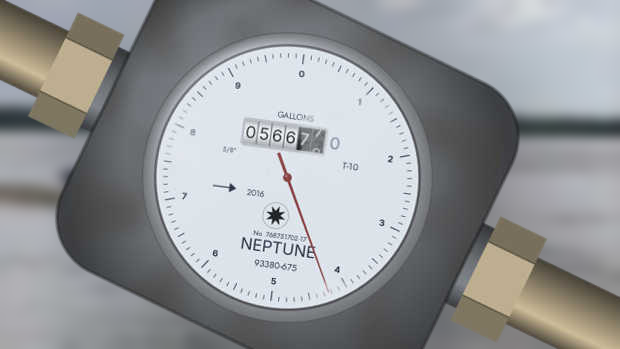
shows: 566774.2 gal
